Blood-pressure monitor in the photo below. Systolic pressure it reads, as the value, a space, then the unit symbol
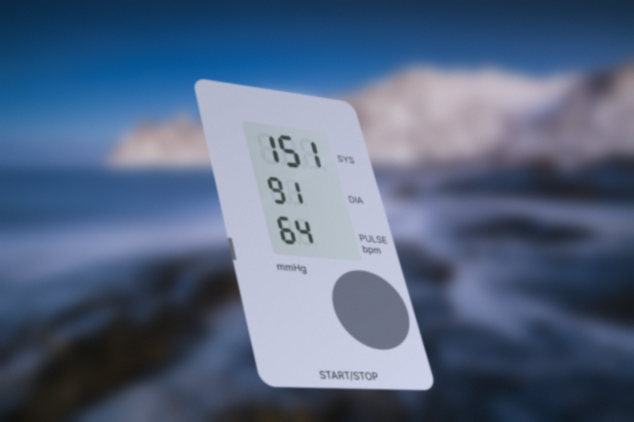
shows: 151 mmHg
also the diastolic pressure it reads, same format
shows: 91 mmHg
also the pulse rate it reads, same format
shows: 64 bpm
